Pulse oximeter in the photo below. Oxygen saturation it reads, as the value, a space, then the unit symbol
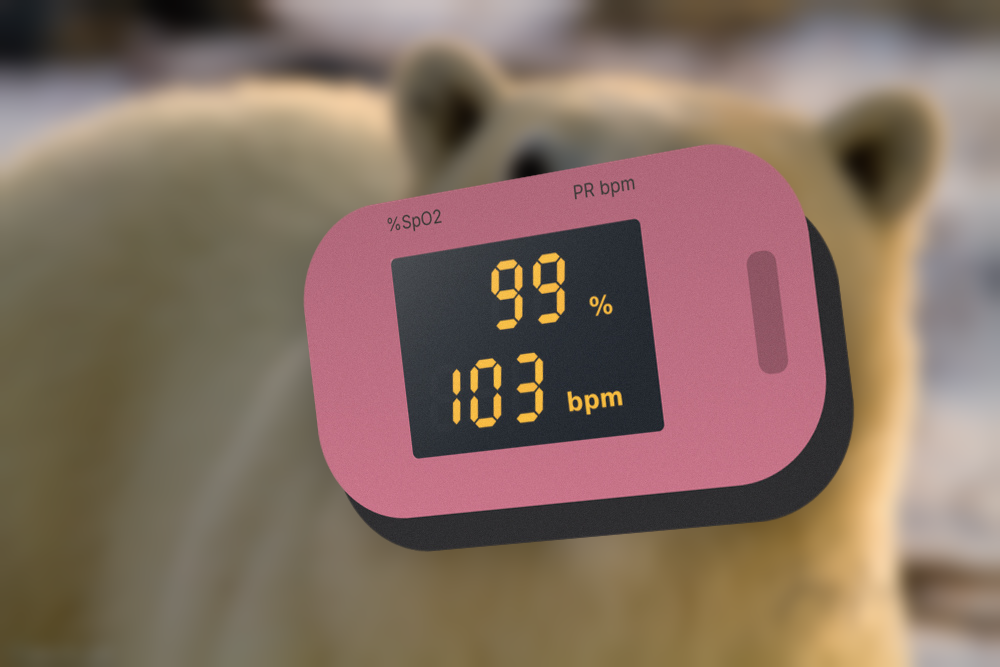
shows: 99 %
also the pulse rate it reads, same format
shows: 103 bpm
